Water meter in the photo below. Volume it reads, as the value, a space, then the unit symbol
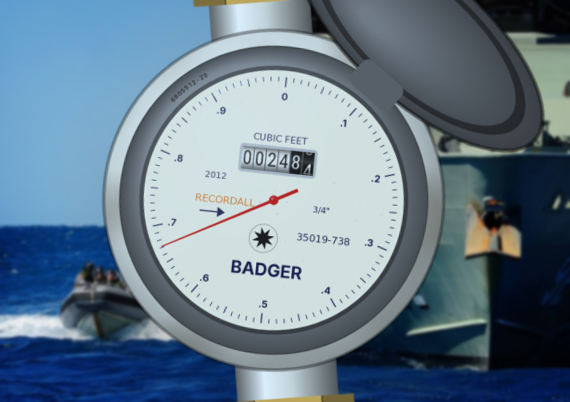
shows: 2483.67 ft³
